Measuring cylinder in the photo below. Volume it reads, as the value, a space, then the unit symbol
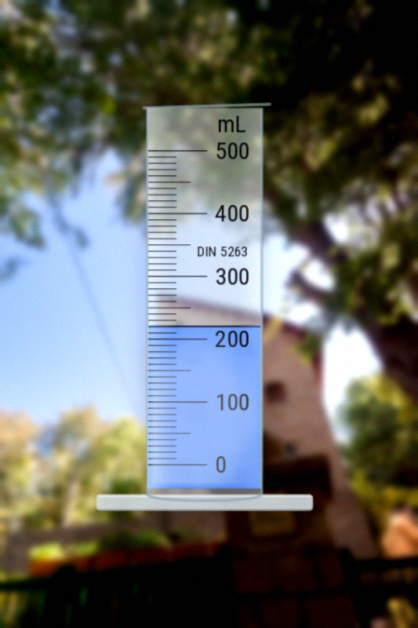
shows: 220 mL
